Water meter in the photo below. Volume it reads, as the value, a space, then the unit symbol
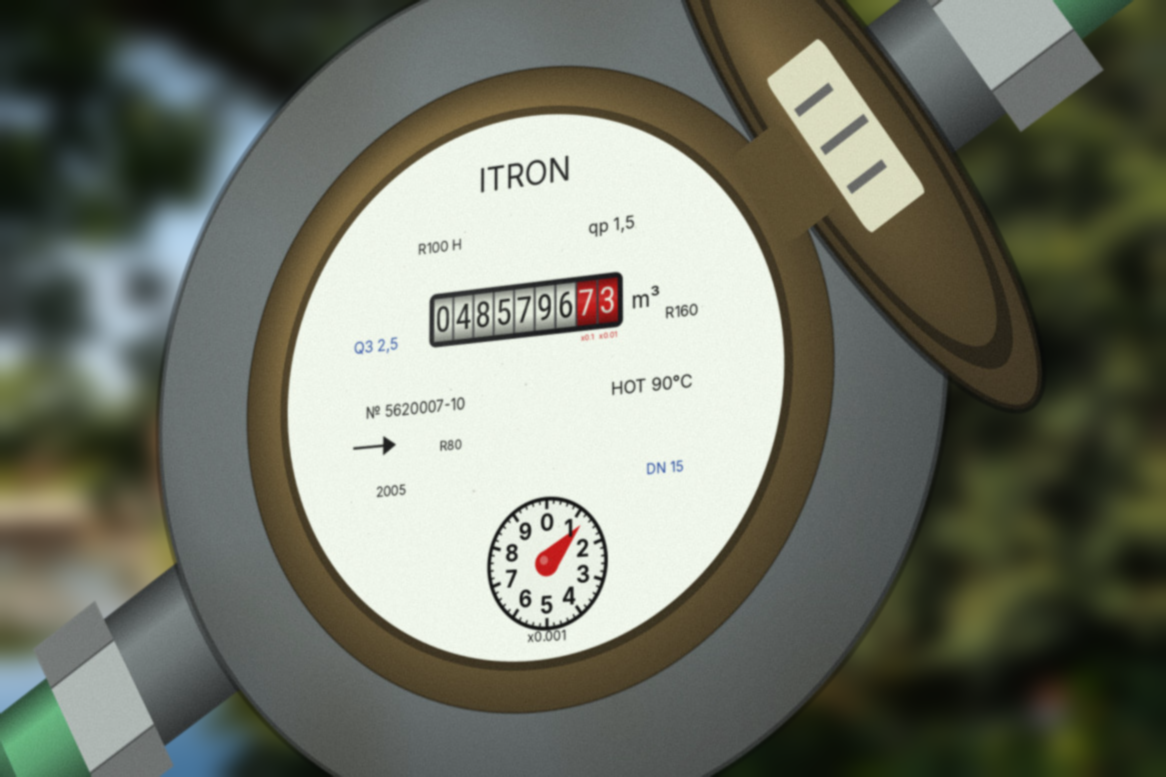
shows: 485796.731 m³
